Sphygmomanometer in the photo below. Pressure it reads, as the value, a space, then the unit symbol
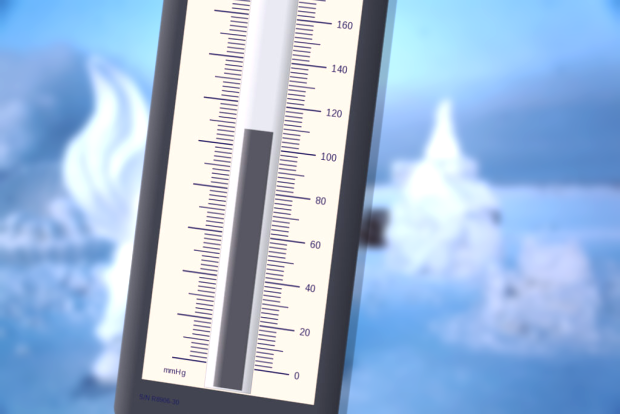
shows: 108 mmHg
